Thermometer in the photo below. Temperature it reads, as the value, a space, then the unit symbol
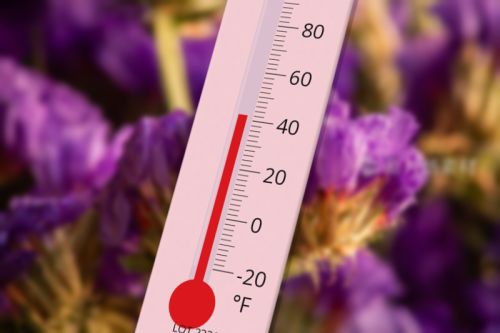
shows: 42 °F
